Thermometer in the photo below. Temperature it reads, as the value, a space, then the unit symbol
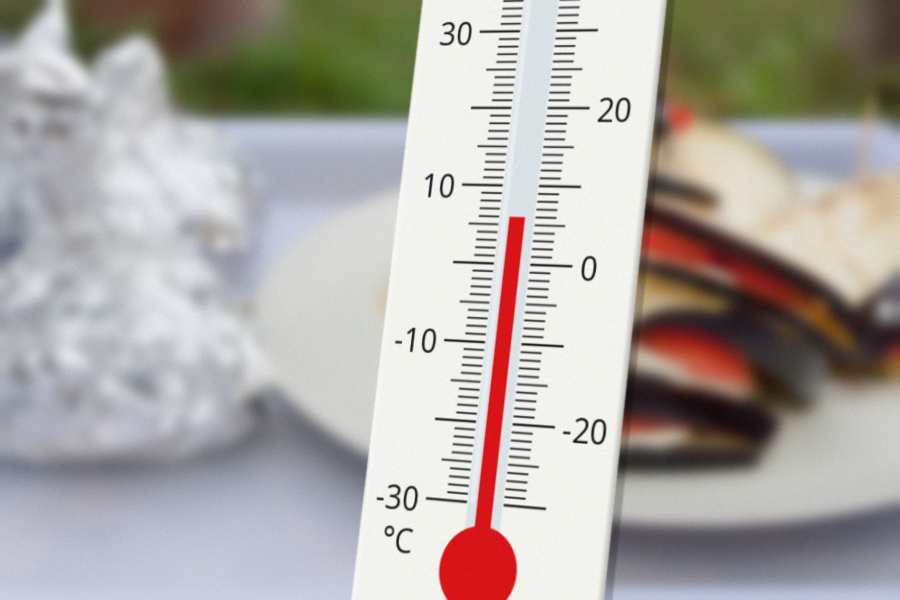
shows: 6 °C
